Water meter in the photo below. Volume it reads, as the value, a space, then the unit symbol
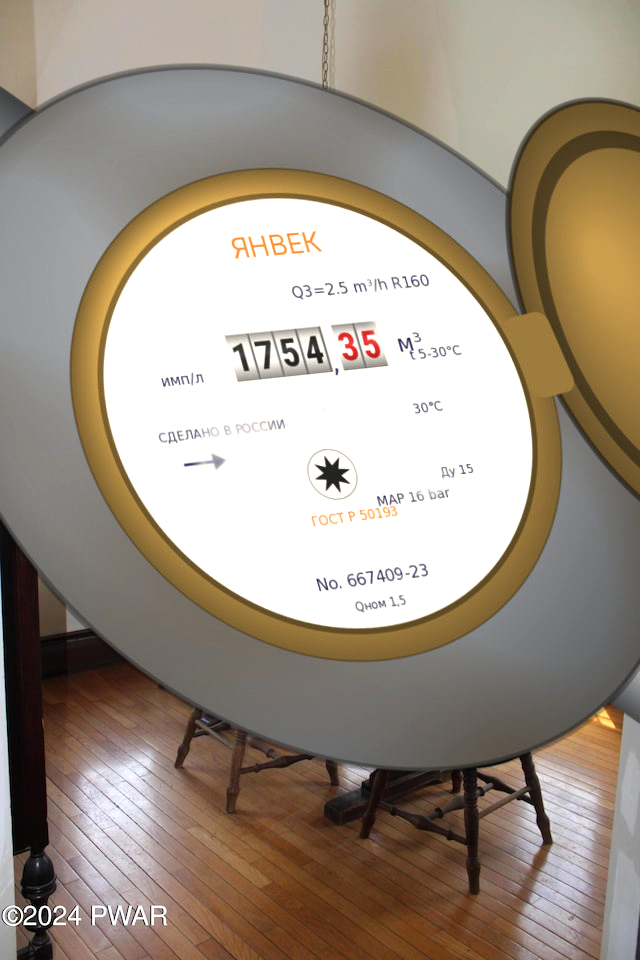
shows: 1754.35 m³
